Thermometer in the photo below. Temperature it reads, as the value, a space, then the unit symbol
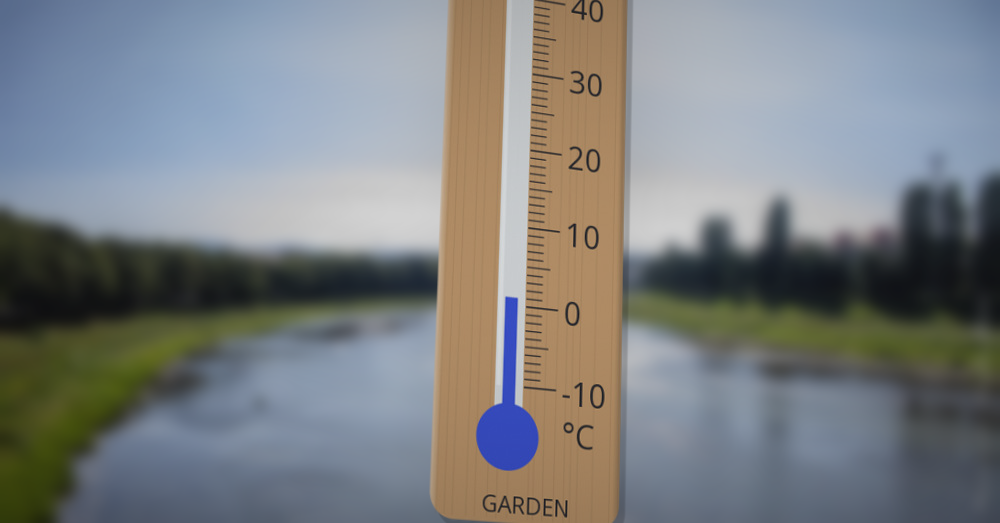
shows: 1 °C
